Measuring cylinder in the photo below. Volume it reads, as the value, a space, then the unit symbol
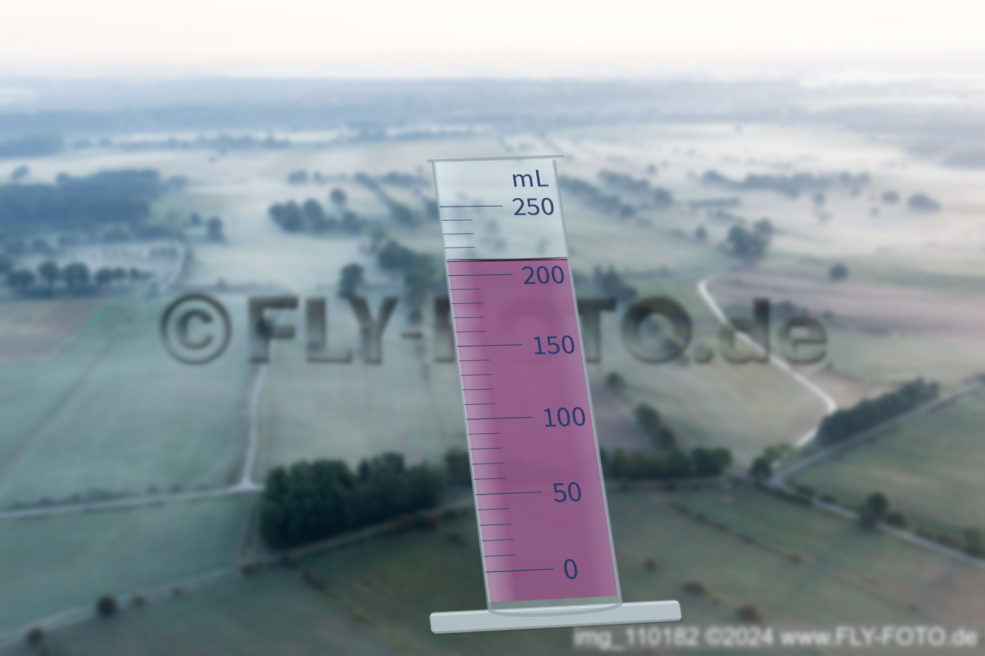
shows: 210 mL
